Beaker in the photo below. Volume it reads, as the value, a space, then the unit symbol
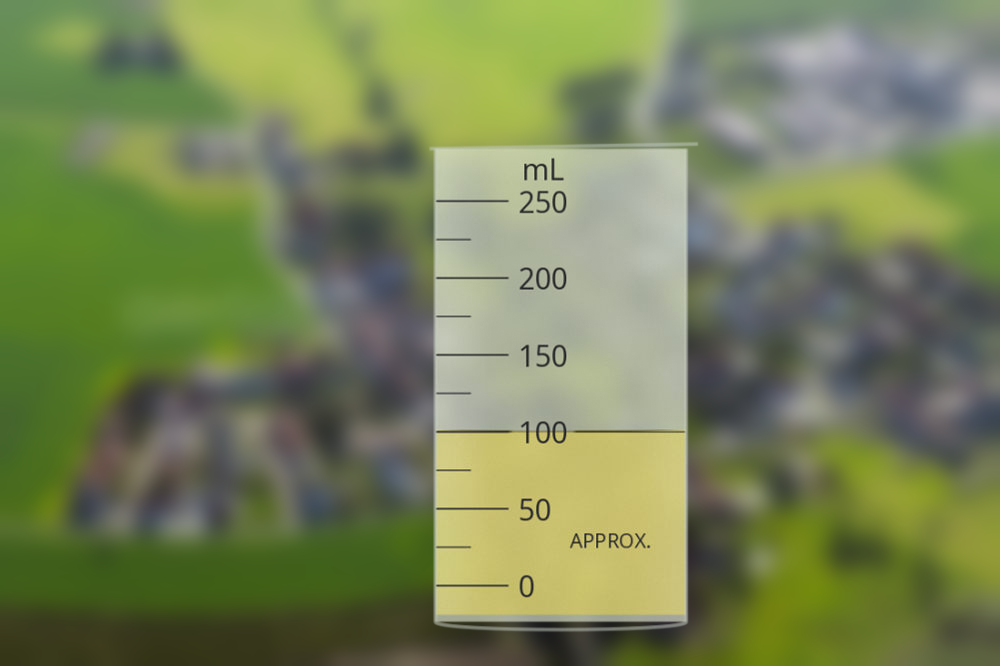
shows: 100 mL
